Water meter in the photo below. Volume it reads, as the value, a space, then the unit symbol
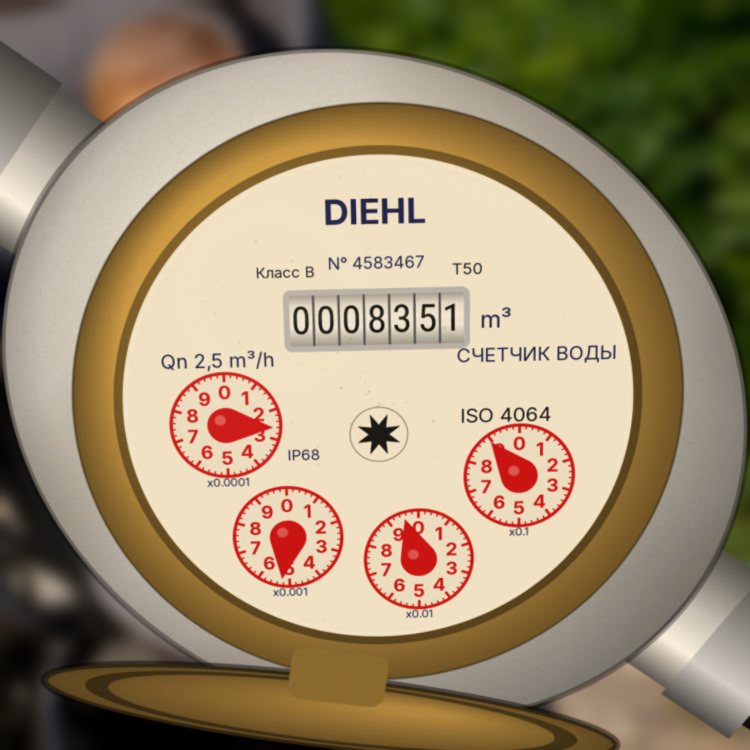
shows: 8351.8952 m³
